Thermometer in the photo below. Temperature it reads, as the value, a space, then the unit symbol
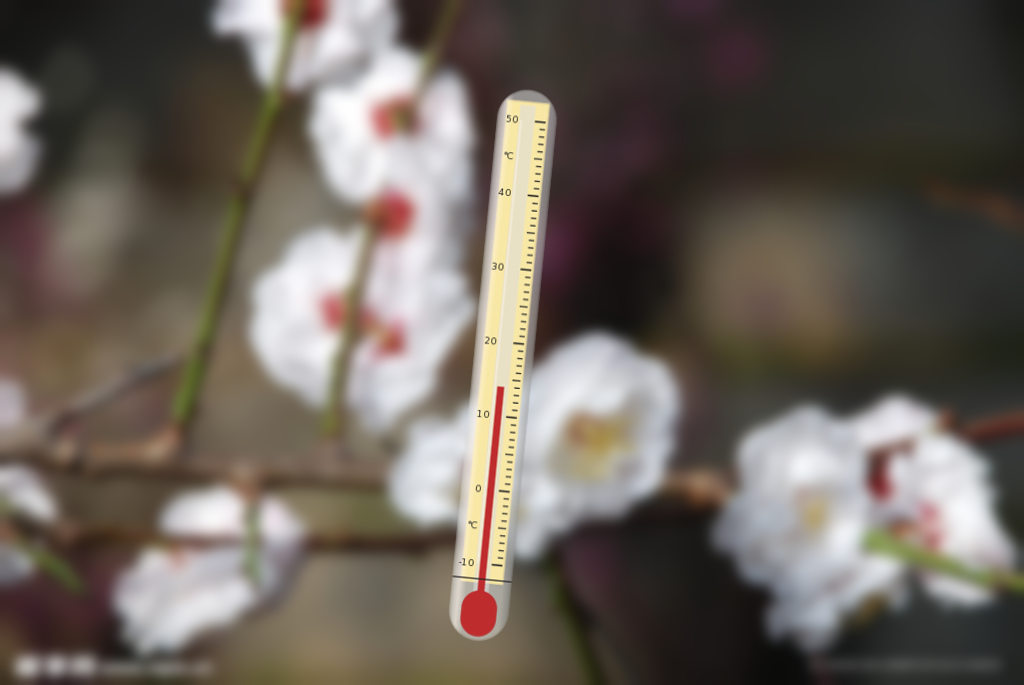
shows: 14 °C
